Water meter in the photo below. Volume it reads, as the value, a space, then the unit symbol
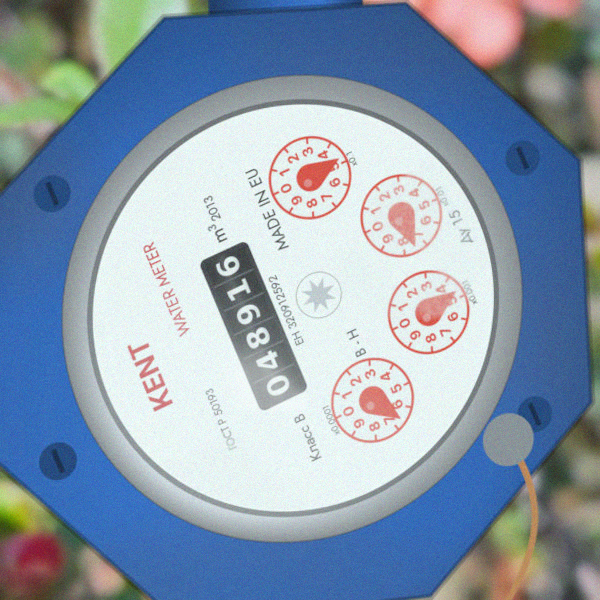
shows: 48916.4746 m³
